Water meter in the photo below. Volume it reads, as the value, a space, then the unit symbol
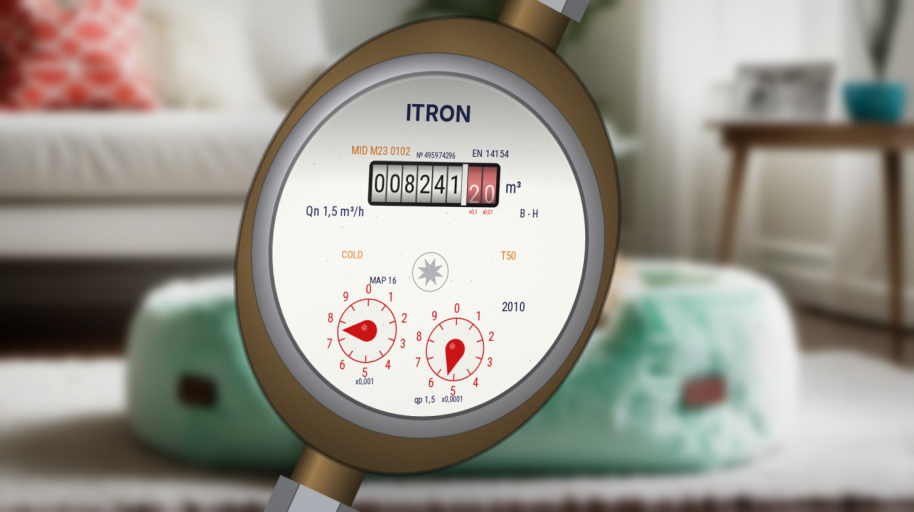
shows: 8241.1975 m³
